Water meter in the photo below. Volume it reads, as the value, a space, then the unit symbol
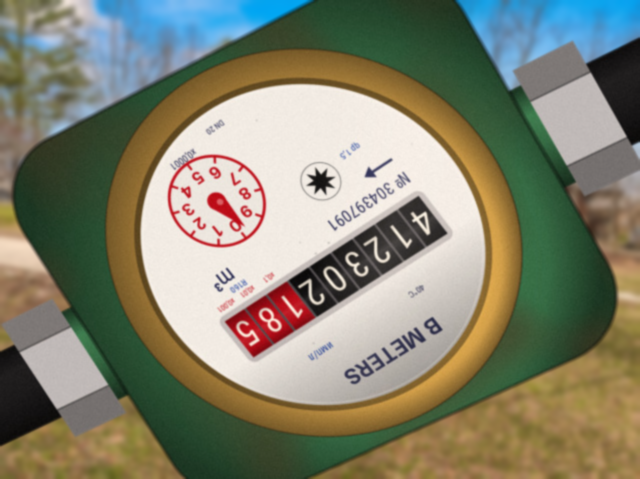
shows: 412302.1849 m³
